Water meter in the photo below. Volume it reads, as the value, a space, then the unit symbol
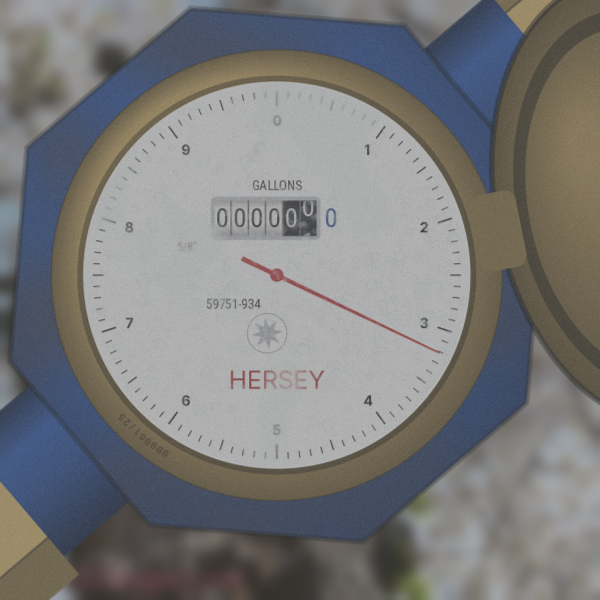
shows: 3.2 gal
